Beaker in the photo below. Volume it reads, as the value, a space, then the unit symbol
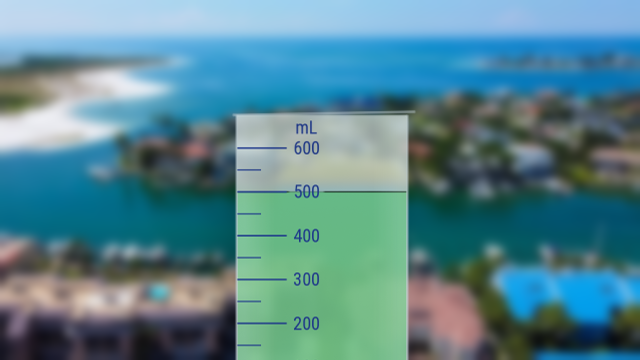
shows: 500 mL
